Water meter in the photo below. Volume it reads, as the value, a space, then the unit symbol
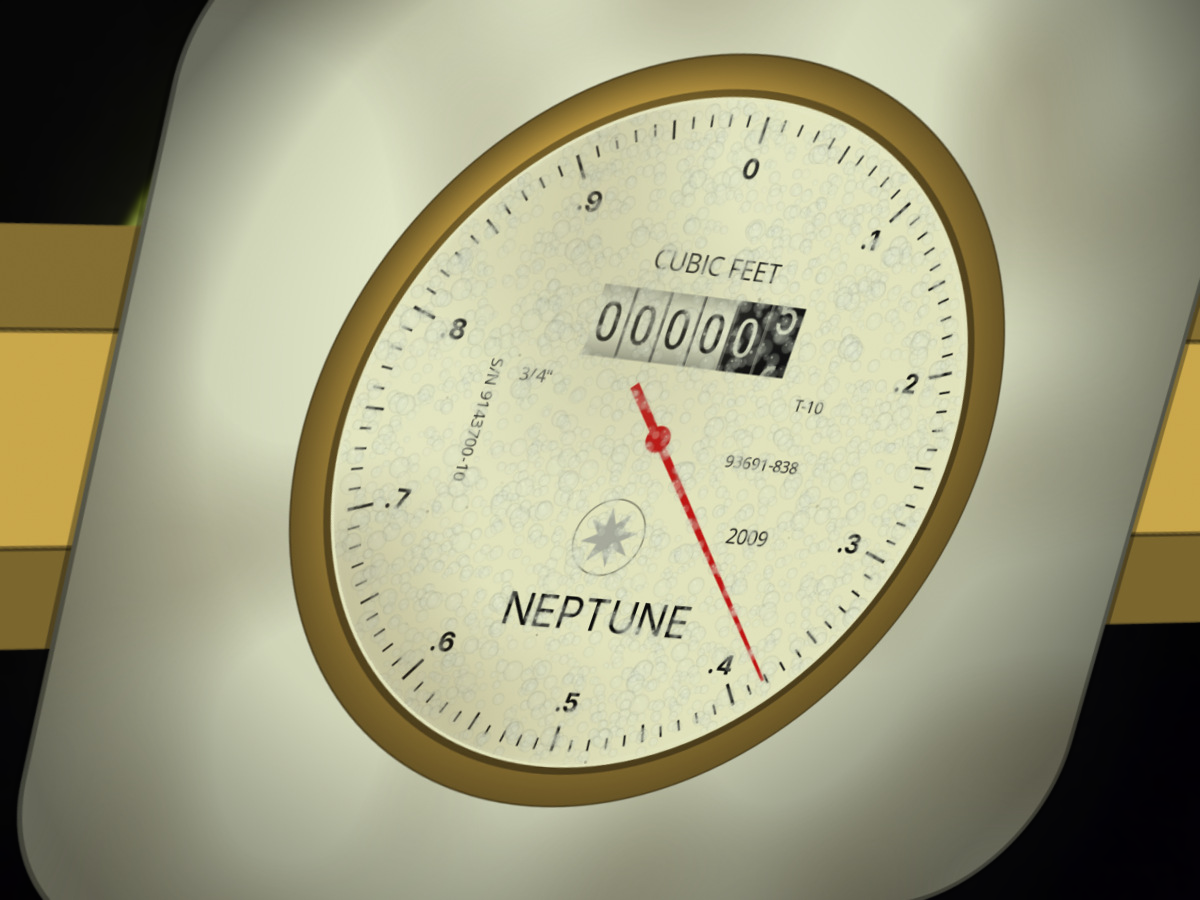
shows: 5.38 ft³
